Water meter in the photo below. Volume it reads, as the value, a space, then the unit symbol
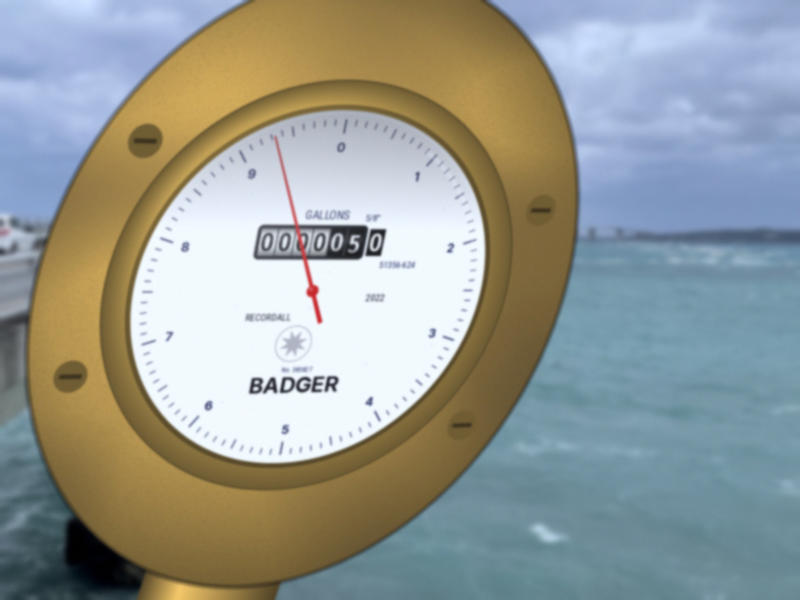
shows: 49.3 gal
